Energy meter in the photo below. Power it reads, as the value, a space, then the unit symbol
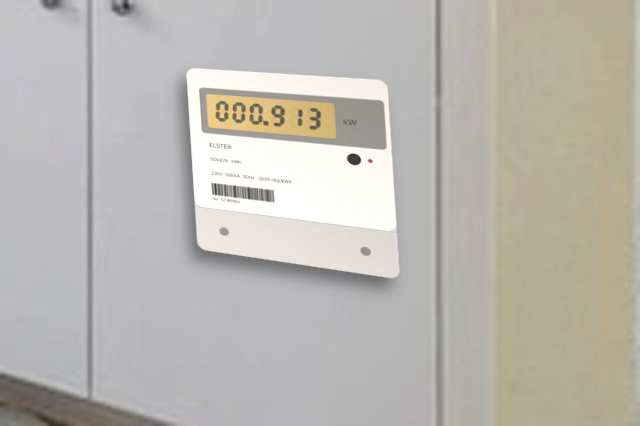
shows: 0.913 kW
